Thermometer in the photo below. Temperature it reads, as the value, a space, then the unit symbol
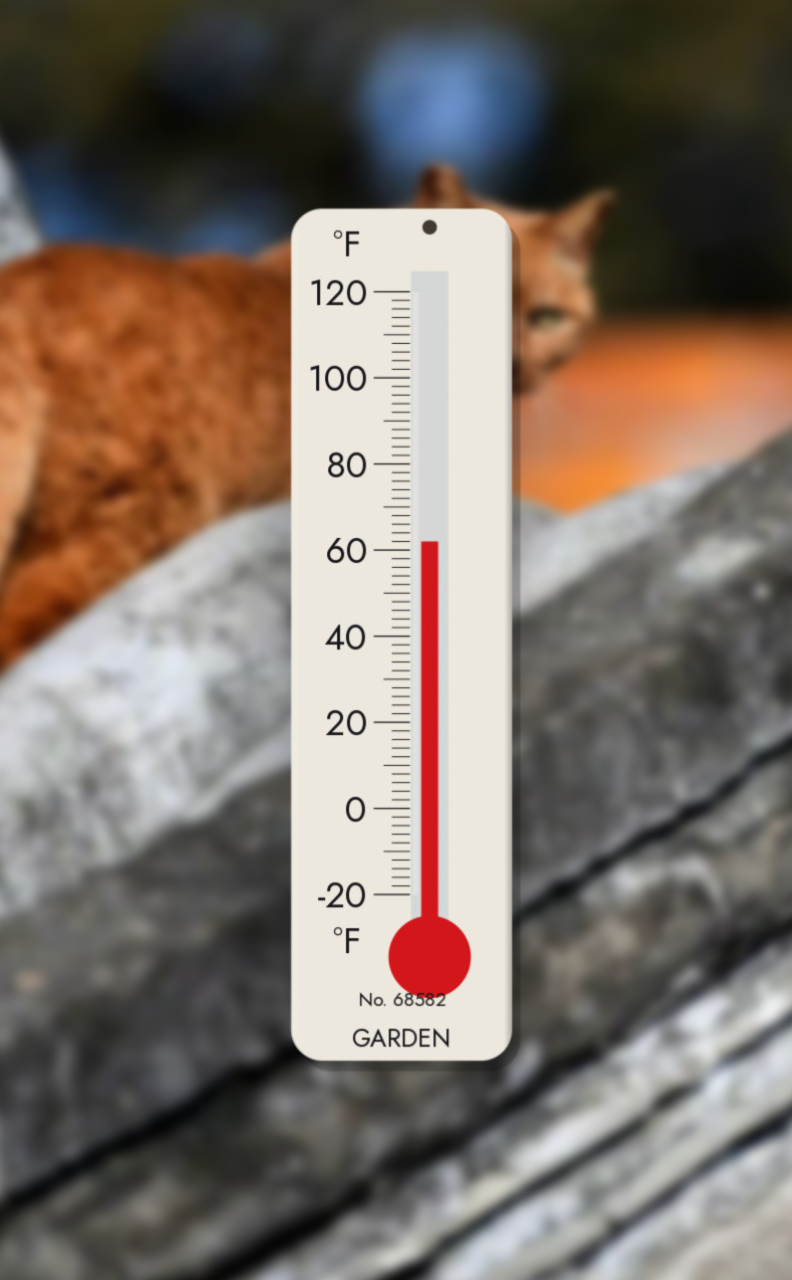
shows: 62 °F
